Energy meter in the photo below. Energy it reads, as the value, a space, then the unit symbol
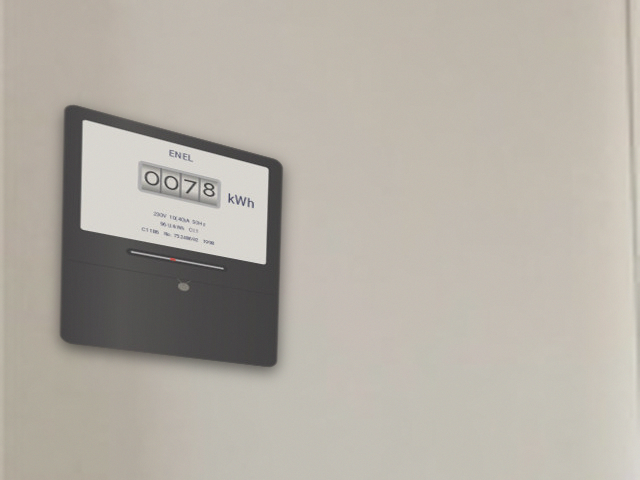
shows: 78 kWh
